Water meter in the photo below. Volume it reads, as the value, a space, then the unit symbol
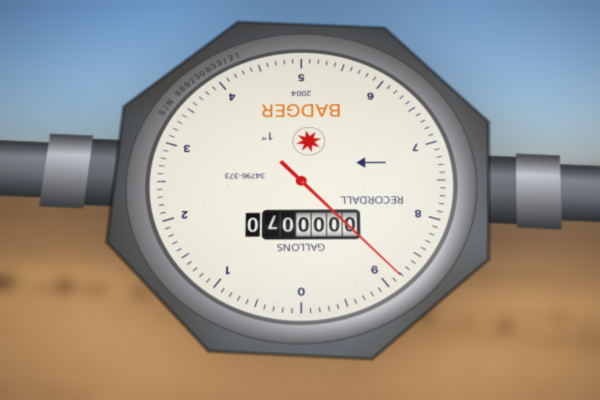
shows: 68.8 gal
